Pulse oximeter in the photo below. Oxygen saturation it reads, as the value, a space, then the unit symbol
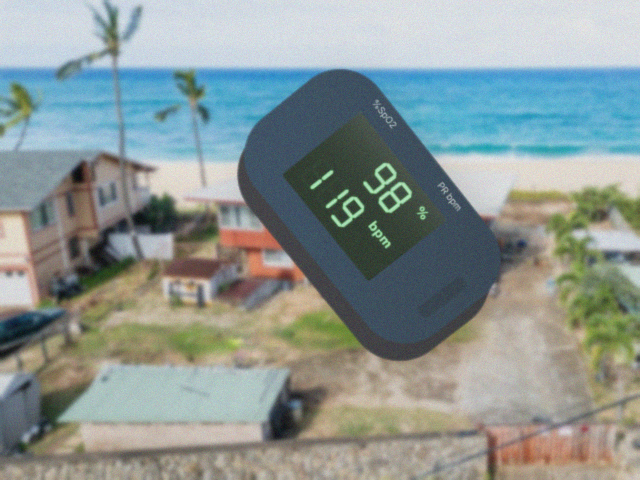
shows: 98 %
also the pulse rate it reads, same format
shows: 119 bpm
